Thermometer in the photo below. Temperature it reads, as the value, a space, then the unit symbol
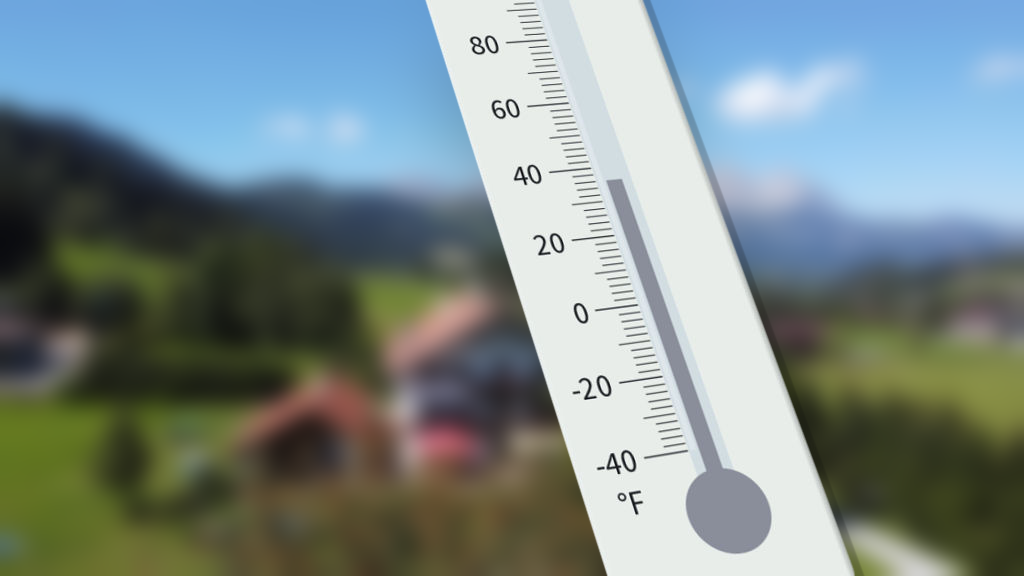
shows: 36 °F
